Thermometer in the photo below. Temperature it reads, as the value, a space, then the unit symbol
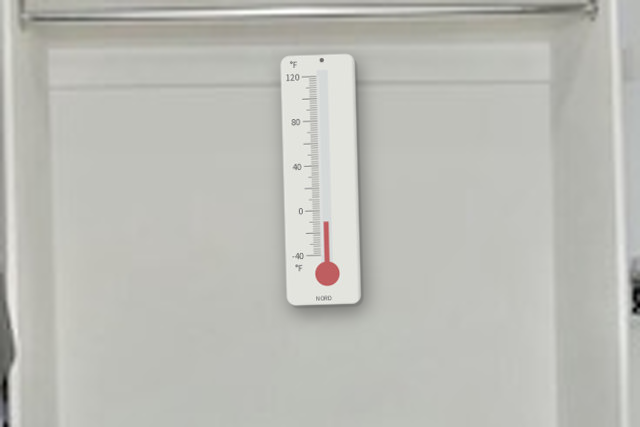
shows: -10 °F
